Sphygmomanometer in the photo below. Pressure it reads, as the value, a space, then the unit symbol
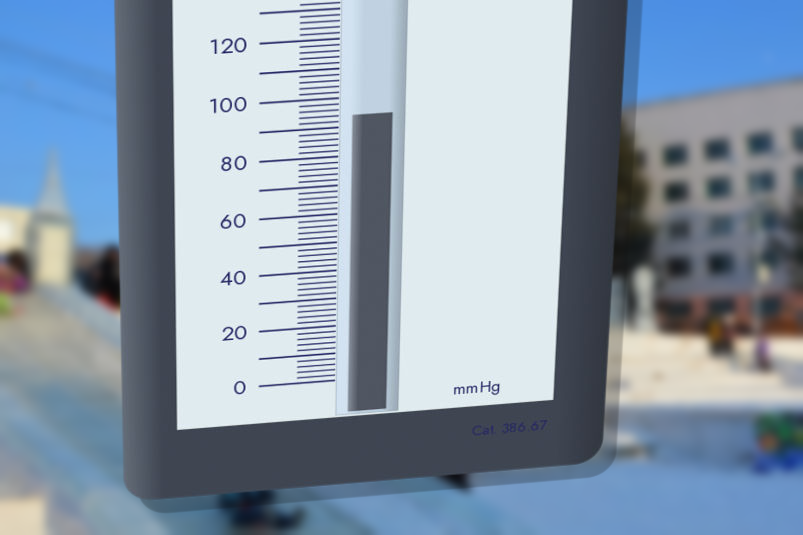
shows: 94 mmHg
